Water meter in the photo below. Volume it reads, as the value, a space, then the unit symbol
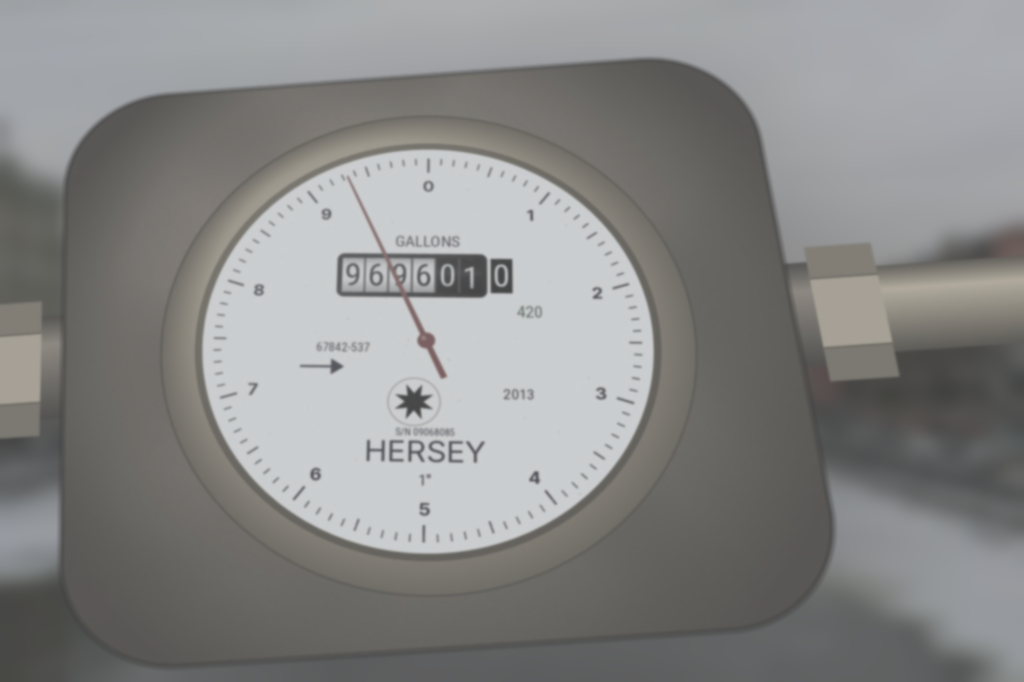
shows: 9696009.3 gal
